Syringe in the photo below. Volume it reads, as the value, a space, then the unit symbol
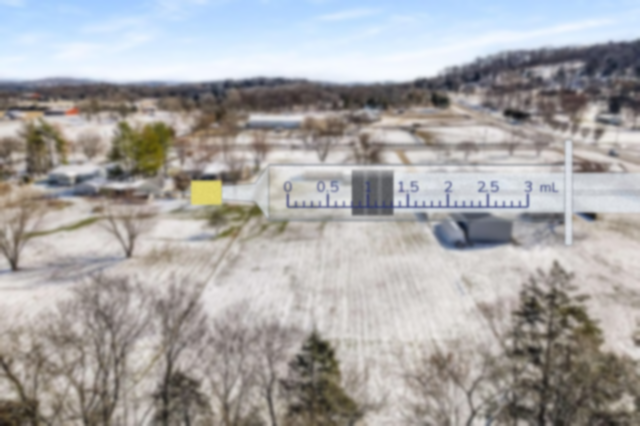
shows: 0.8 mL
